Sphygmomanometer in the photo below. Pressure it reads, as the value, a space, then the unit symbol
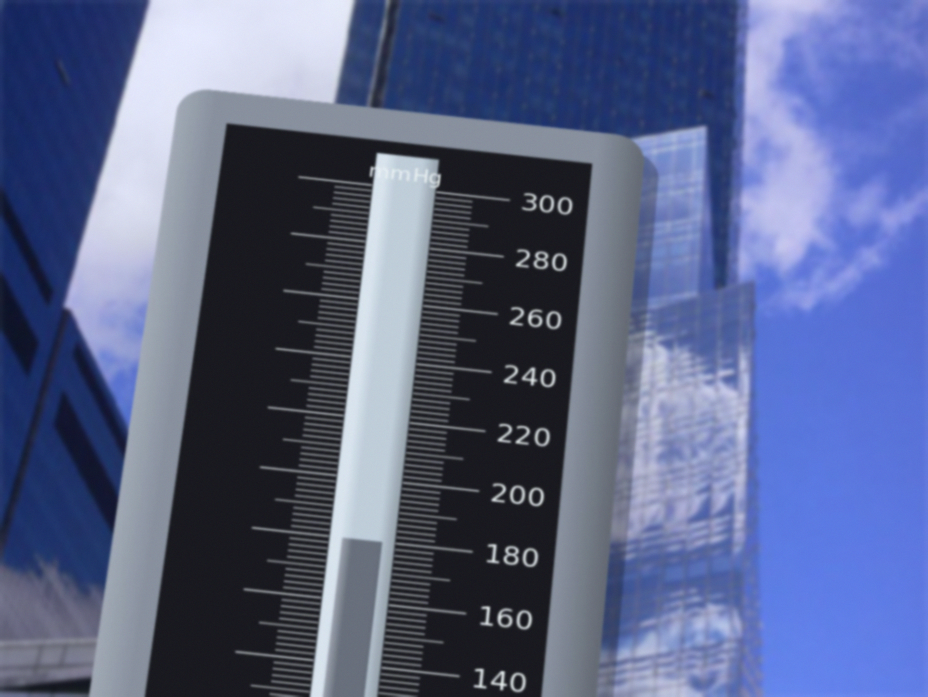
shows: 180 mmHg
